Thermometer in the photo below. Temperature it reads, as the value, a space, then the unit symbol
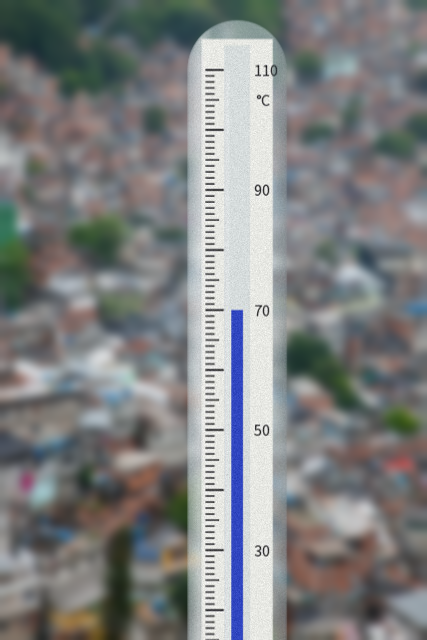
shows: 70 °C
